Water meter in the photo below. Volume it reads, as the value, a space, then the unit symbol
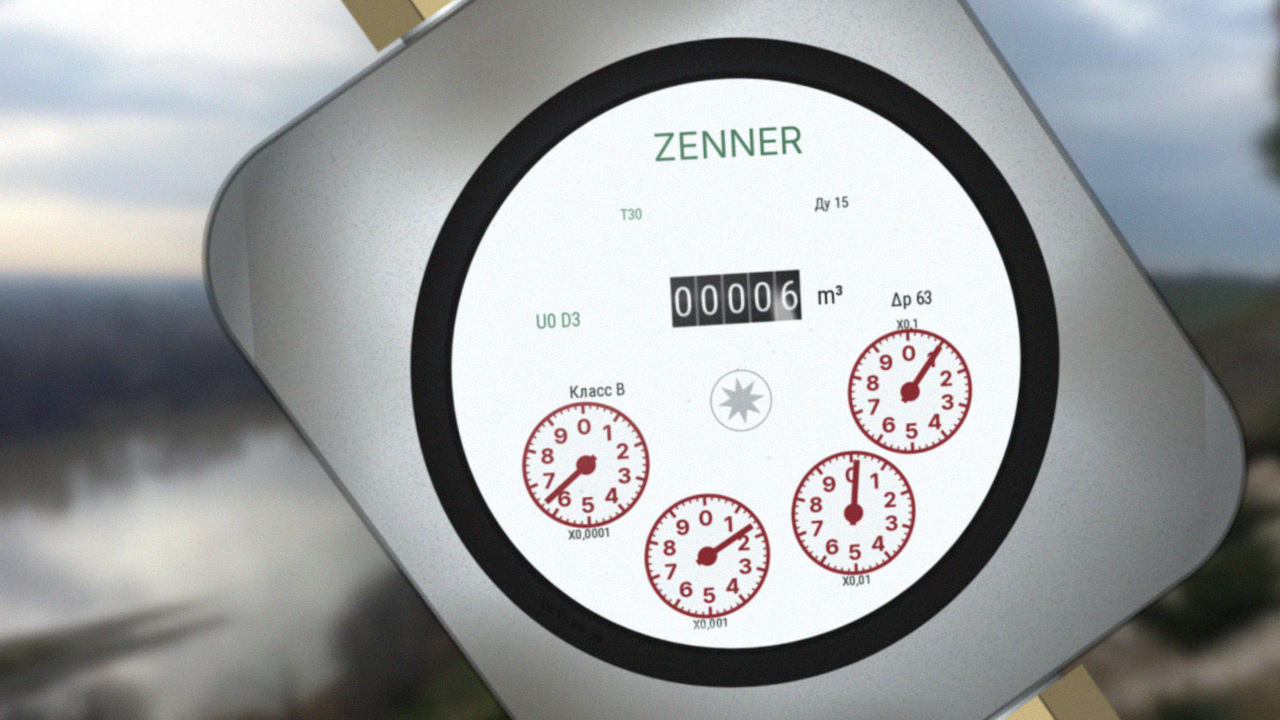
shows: 6.1016 m³
